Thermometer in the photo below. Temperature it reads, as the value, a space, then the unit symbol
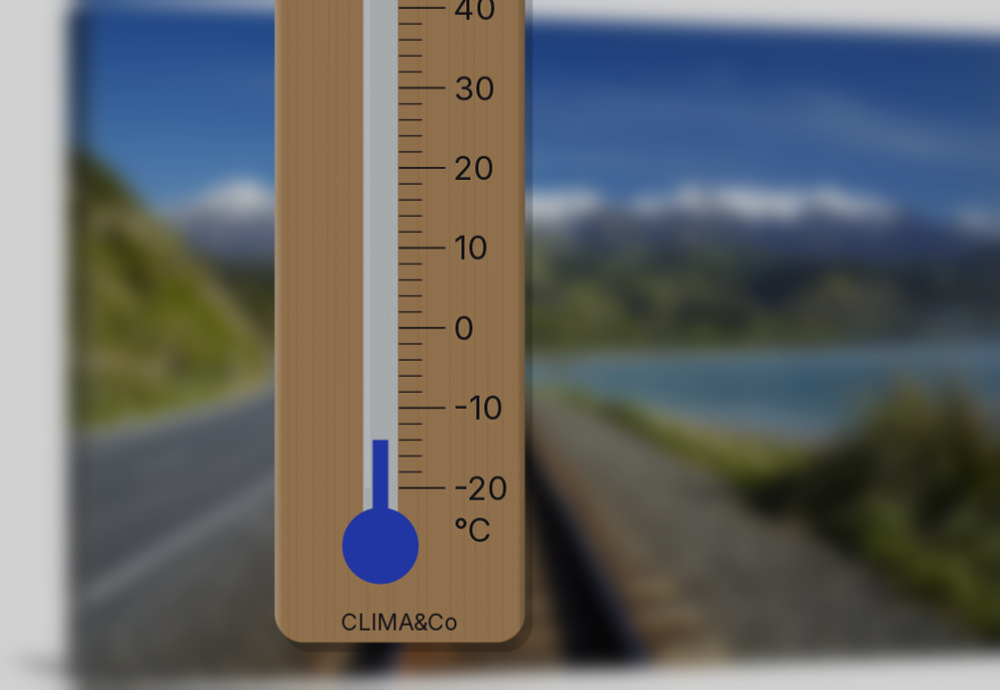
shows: -14 °C
